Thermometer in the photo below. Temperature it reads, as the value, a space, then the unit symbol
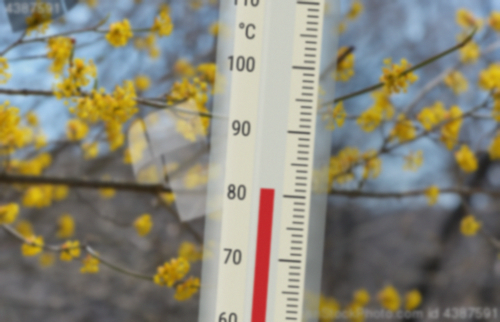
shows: 81 °C
